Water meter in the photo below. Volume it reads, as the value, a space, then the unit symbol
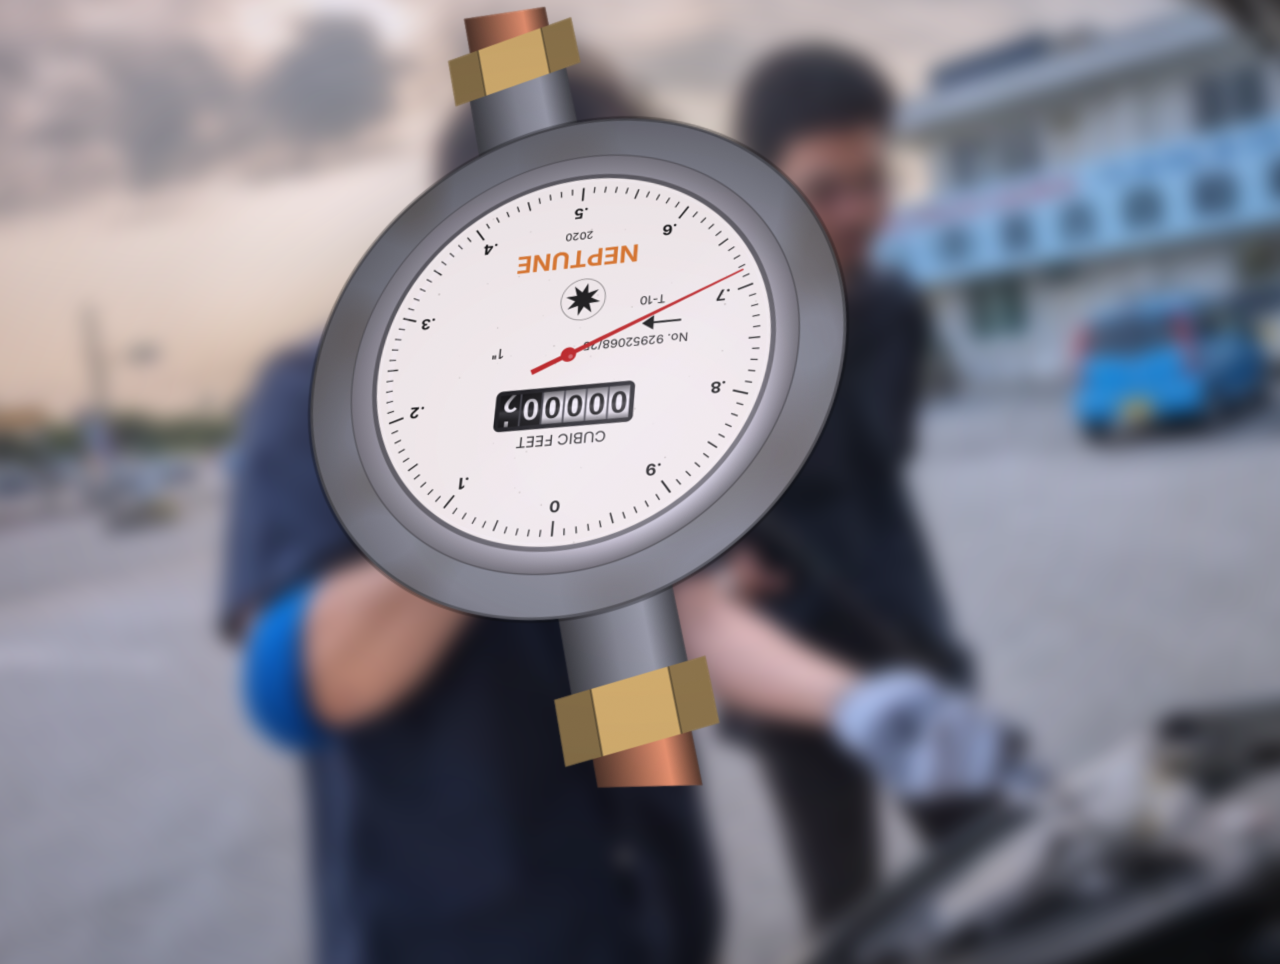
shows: 1.68 ft³
